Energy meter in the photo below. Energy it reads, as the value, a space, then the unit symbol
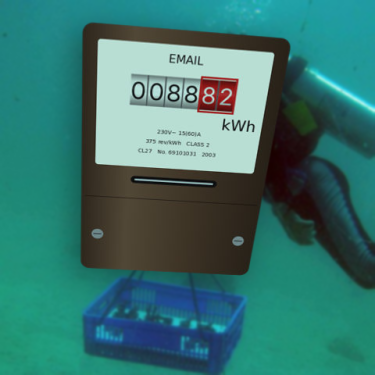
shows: 88.82 kWh
